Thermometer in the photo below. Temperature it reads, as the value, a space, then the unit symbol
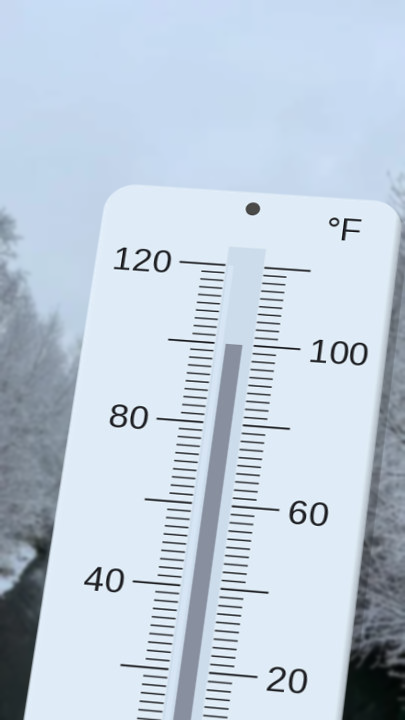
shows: 100 °F
